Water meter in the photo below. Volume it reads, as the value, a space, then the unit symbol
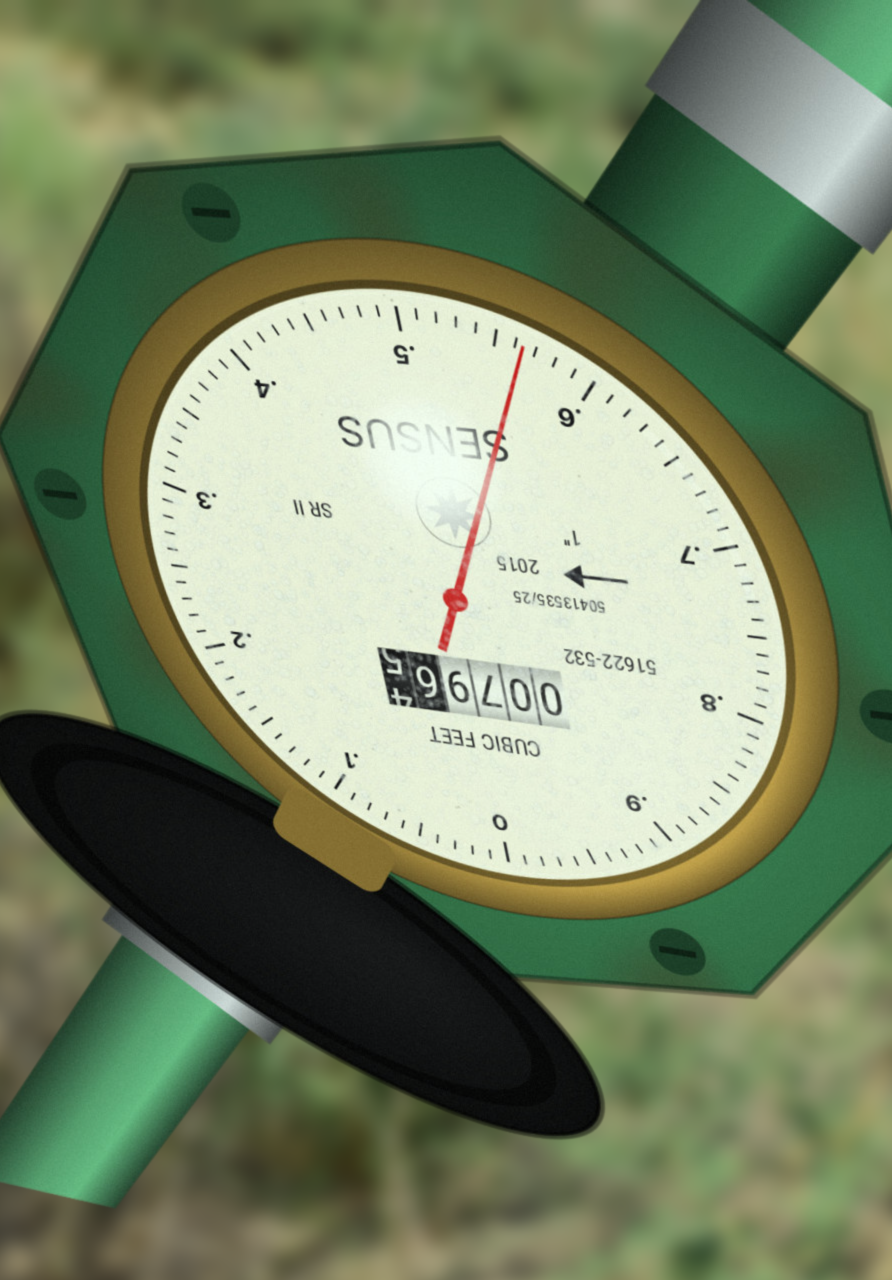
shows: 7964.56 ft³
